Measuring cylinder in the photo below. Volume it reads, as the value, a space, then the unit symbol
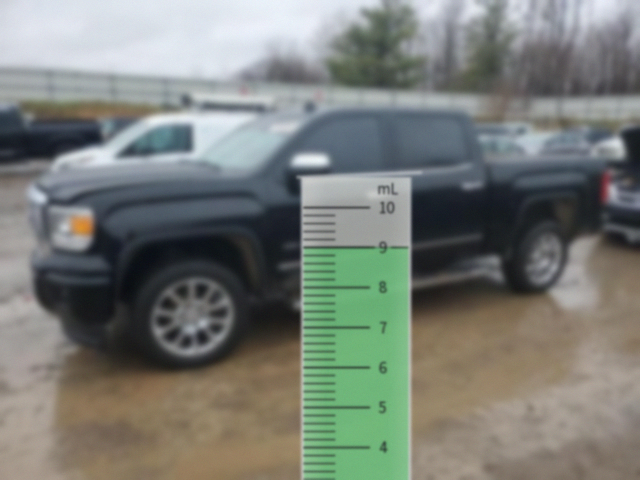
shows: 9 mL
